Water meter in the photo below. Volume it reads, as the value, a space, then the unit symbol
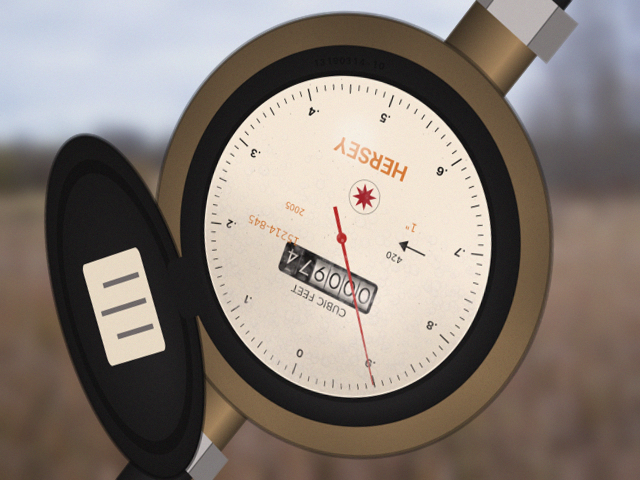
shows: 973.90 ft³
